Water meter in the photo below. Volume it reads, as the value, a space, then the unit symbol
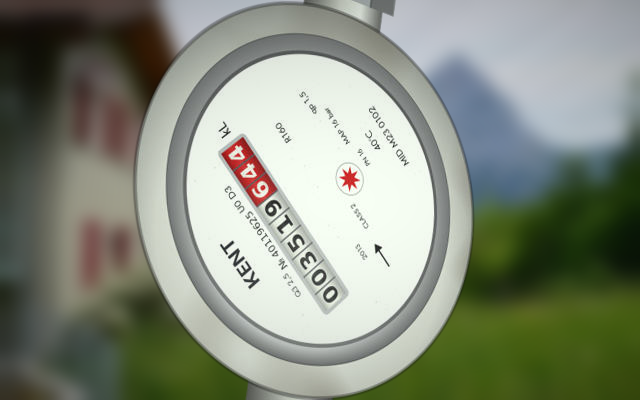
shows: 3519.644 kL
